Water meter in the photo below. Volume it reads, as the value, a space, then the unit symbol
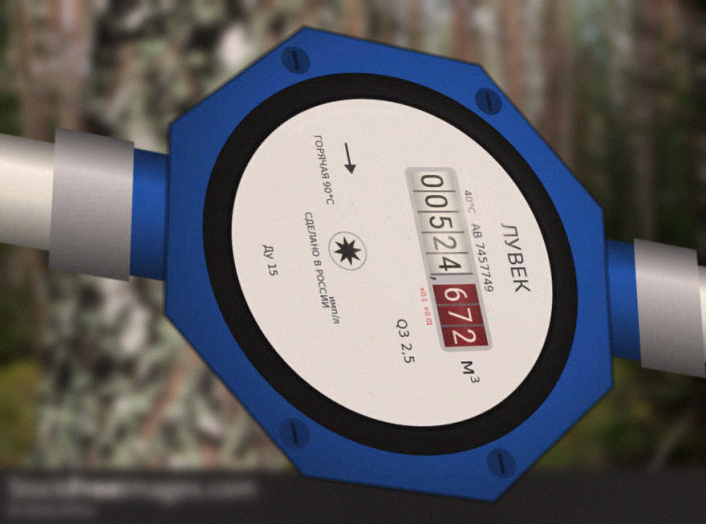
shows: 524.672 m³
